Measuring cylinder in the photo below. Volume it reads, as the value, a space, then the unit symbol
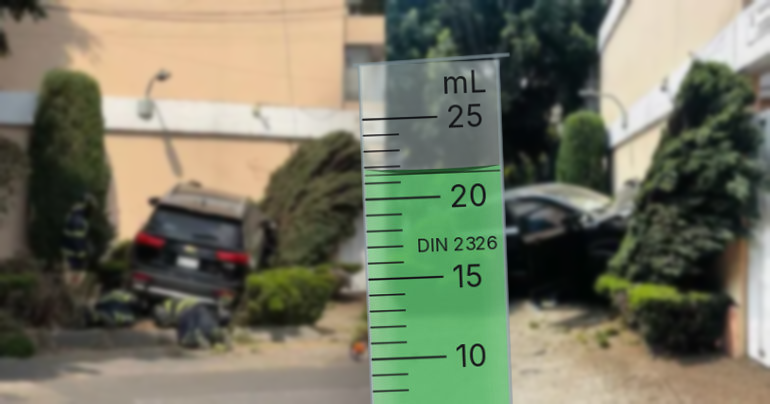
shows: 21.5 mL
